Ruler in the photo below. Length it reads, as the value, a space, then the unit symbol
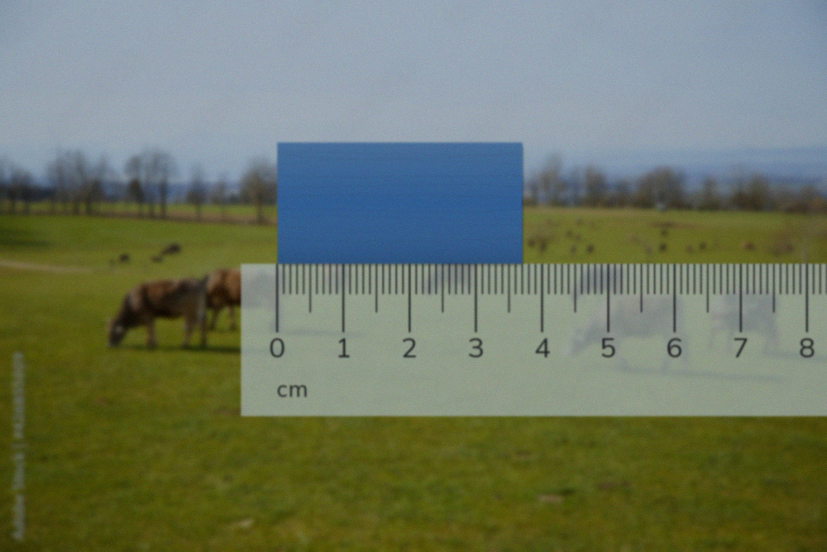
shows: 3.7 cm
